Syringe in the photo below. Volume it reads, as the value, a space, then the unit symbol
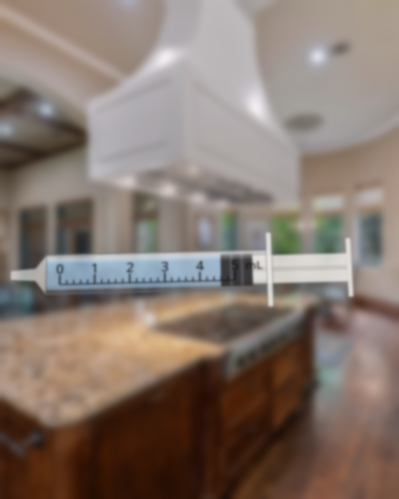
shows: 4.6 mL
